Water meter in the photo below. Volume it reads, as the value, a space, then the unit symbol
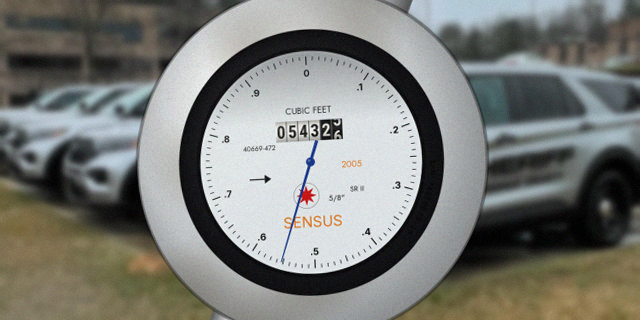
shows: 54325.55 ft³
